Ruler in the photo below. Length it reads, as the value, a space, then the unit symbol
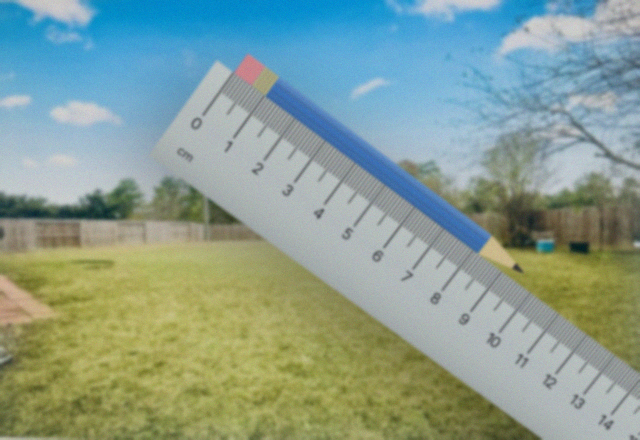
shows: 9.5 cm
